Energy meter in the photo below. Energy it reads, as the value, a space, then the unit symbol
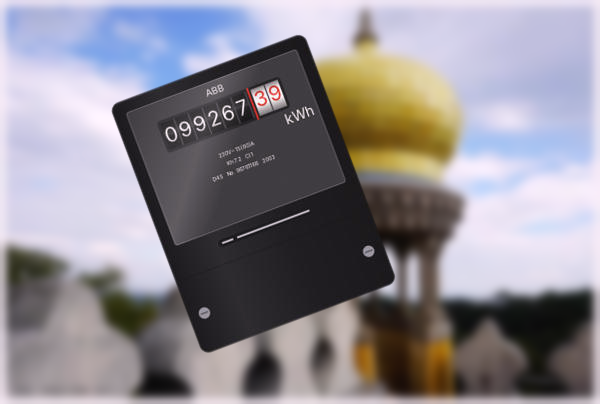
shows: 99267.39 kWh
